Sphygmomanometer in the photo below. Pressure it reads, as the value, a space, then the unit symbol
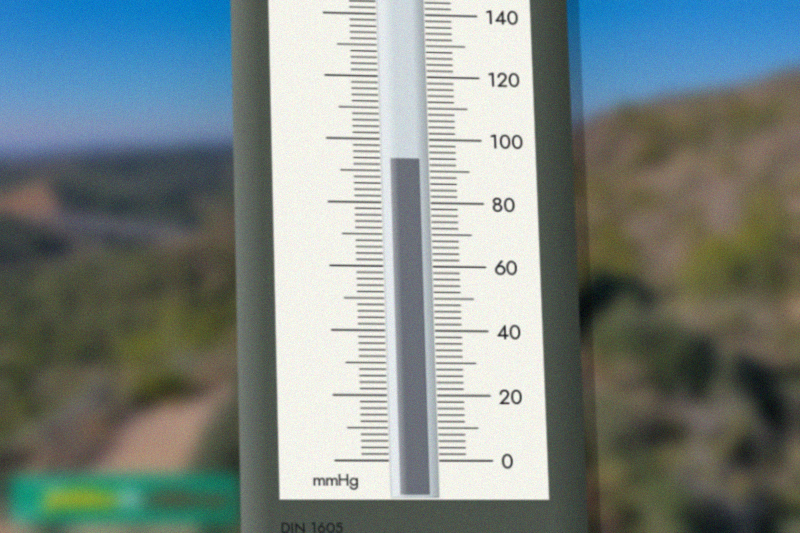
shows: 94 mmHg
